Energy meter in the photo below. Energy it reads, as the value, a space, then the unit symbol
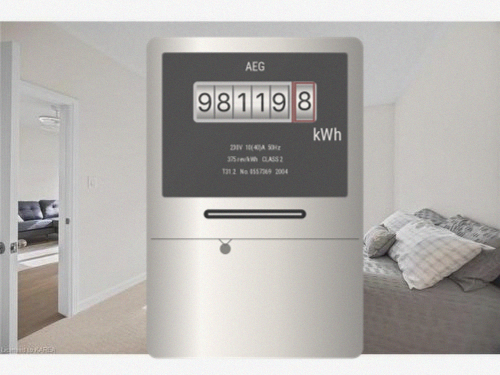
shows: 98119.8 kWh
